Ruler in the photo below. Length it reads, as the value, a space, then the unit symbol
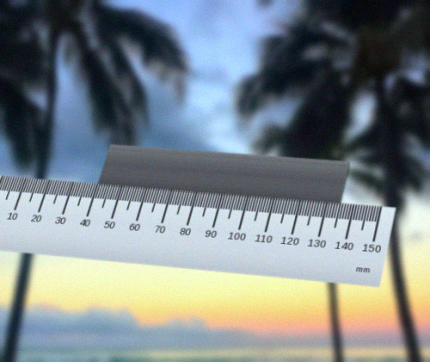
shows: 95 mm
